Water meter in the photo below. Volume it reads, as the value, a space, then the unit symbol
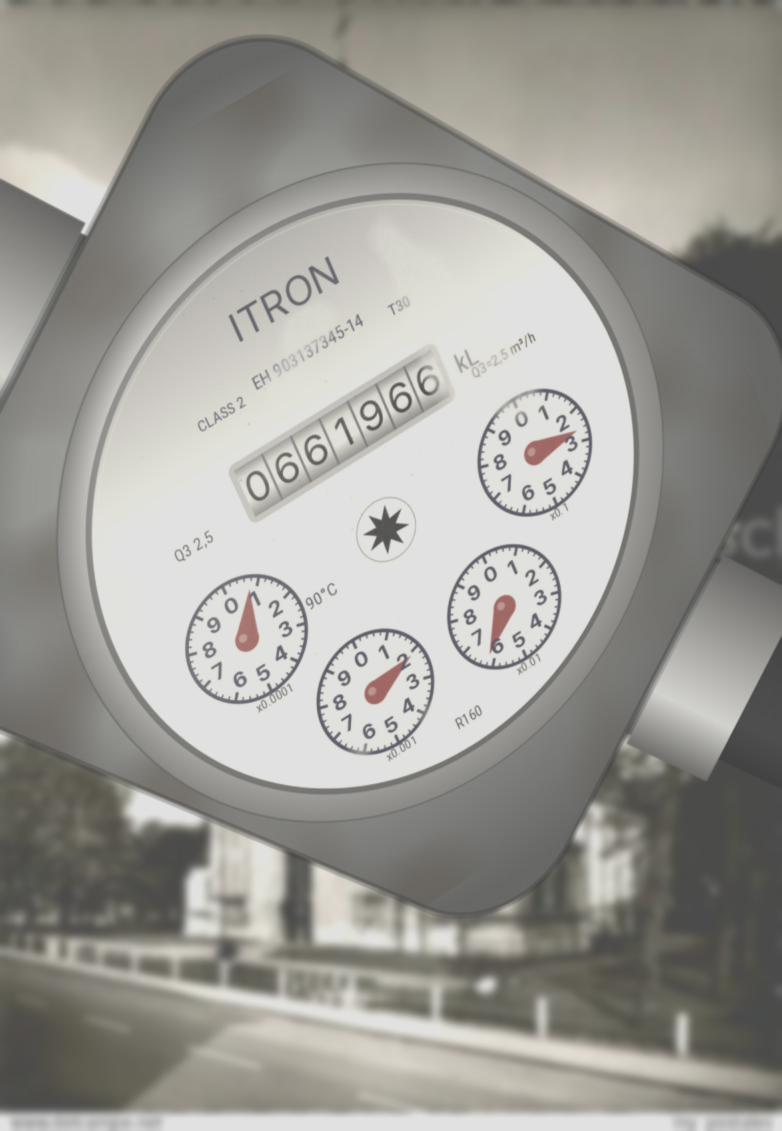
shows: 661966.2620 kL
